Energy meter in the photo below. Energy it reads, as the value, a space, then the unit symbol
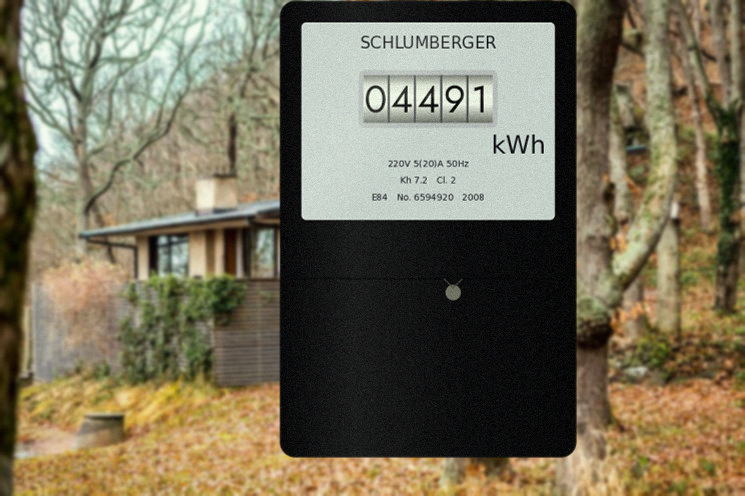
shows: 4491 kWh
